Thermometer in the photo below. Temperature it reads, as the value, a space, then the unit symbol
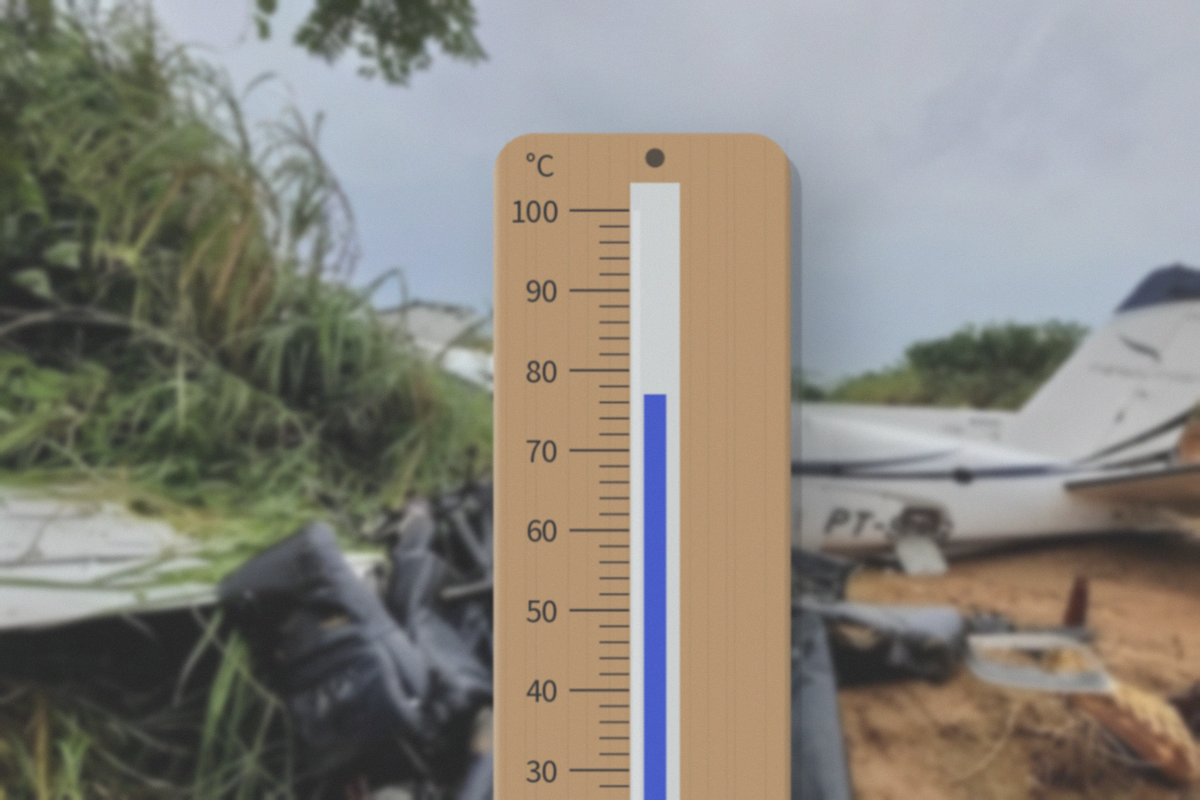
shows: 77 °C
